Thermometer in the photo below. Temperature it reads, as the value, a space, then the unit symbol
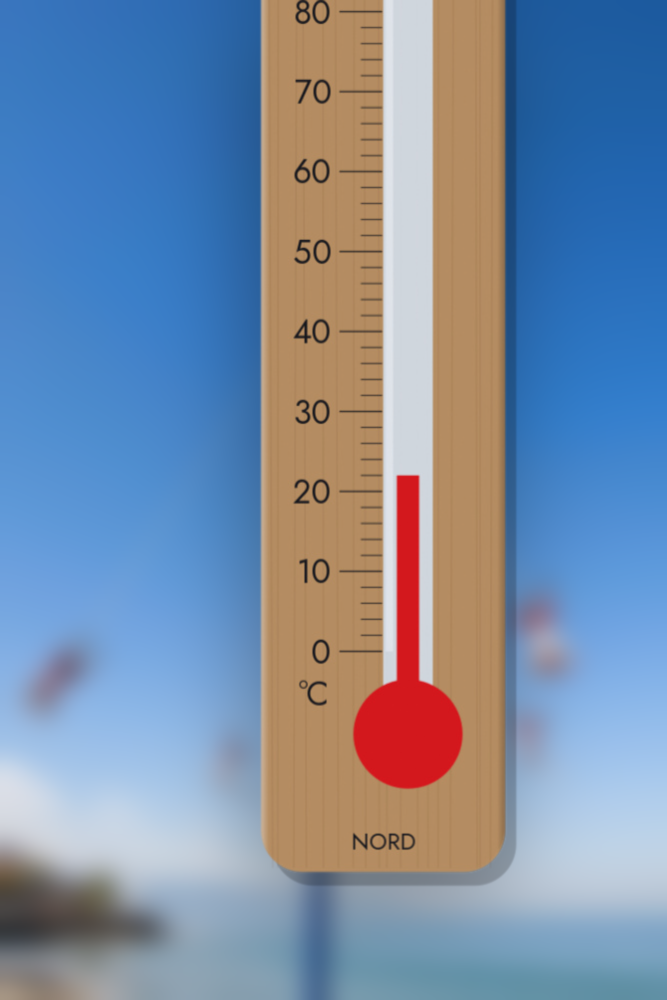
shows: 22 °C
